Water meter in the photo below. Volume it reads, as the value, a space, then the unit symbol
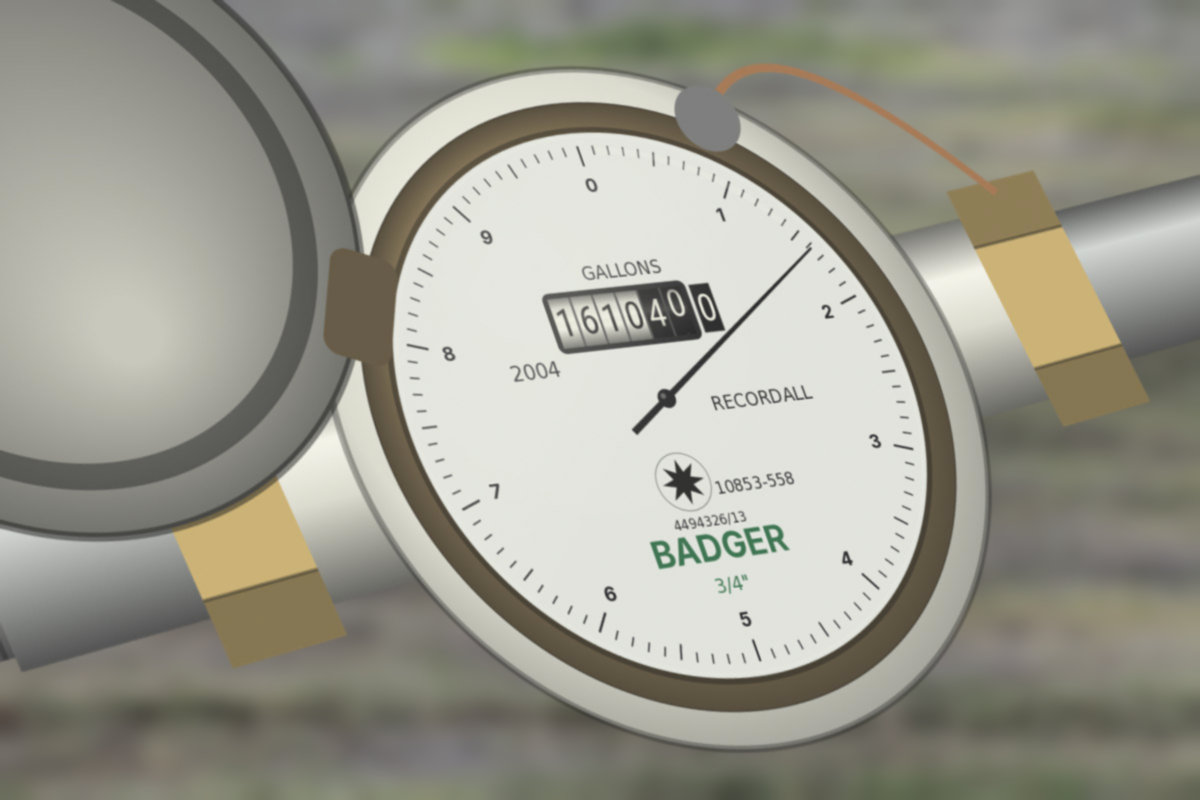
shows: 1610401.6 gal
